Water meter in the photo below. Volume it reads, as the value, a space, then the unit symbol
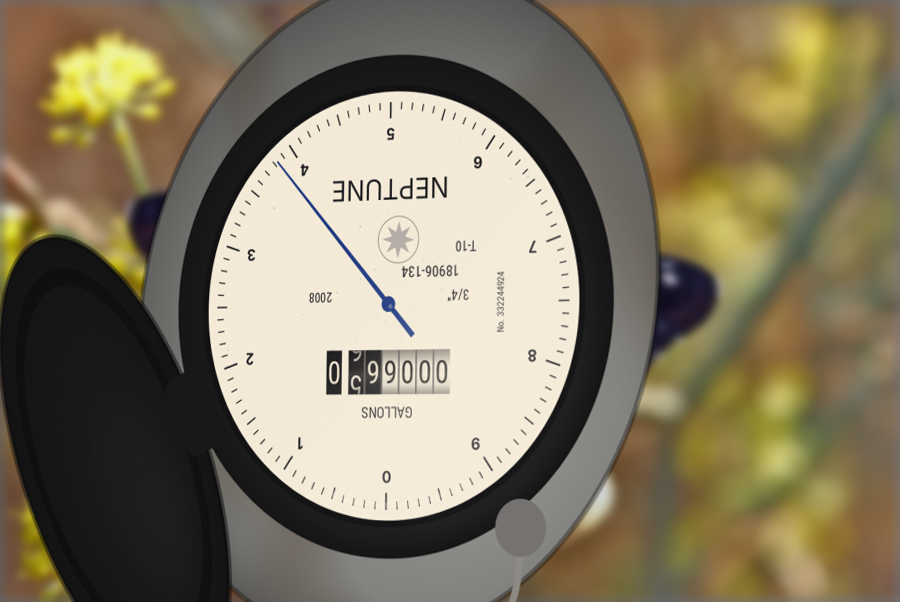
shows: 6653.8 gal
